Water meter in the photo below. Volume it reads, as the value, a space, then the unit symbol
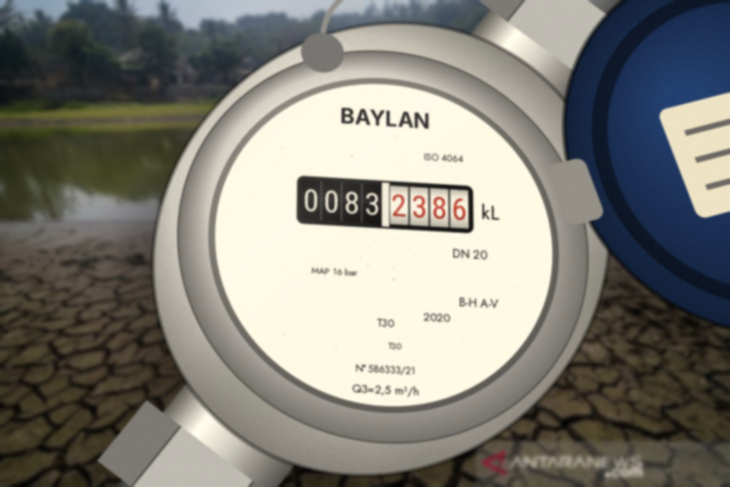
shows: 83.2386 kL
